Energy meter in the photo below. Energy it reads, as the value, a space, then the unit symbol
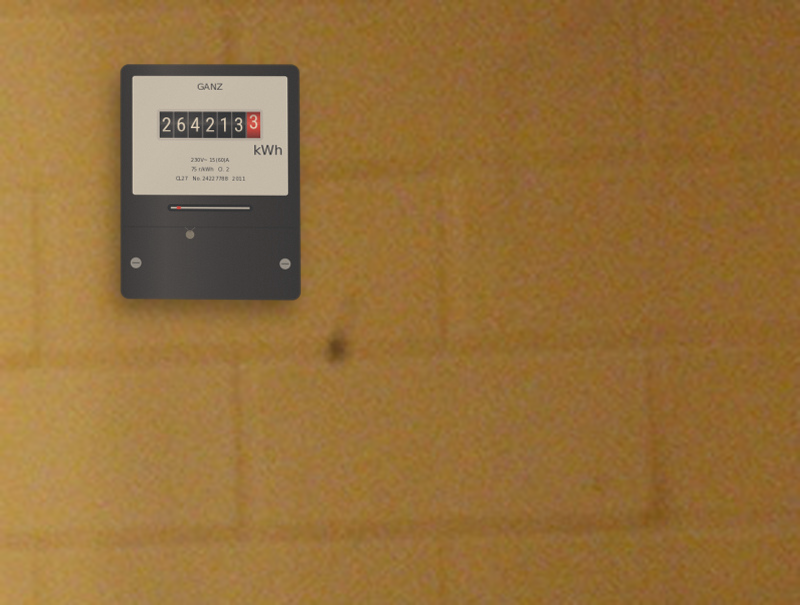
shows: 264213.3 kWh
